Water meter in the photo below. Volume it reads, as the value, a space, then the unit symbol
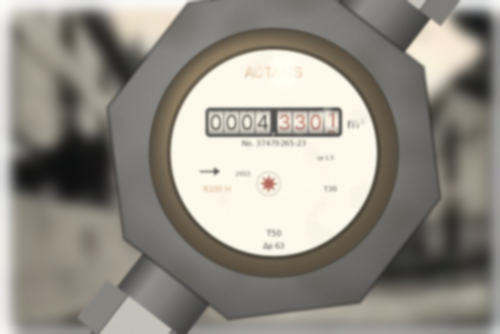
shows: 4.3301 m³
